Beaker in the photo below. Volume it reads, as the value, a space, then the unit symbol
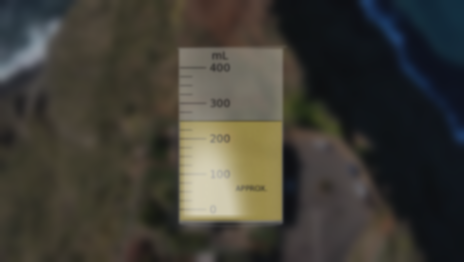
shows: 250 mL
